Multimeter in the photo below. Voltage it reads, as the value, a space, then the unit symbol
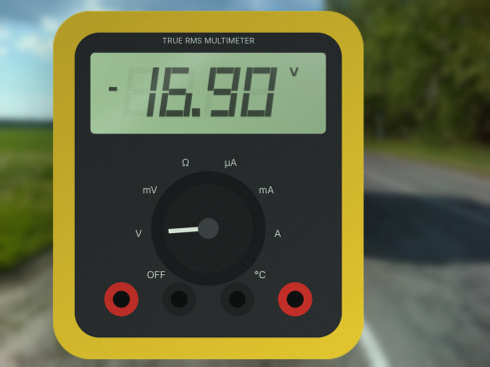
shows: -16.90 V
